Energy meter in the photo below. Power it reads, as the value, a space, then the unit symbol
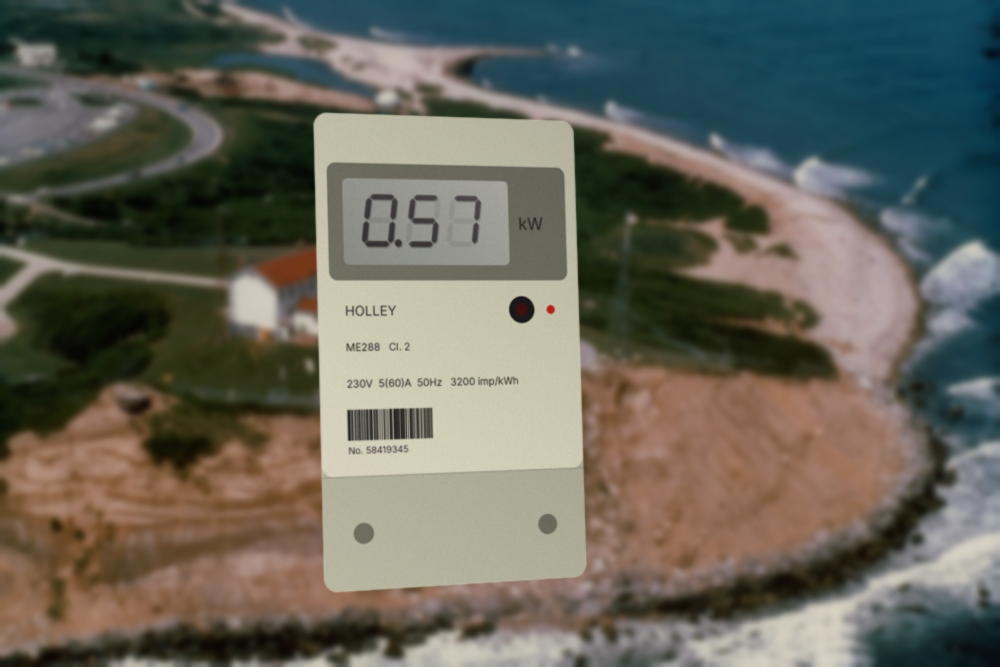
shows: 0.57 kW
